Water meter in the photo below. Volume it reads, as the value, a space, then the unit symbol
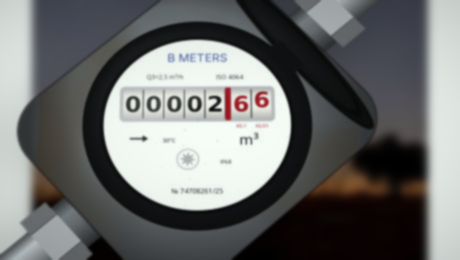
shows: 2.66 m³
